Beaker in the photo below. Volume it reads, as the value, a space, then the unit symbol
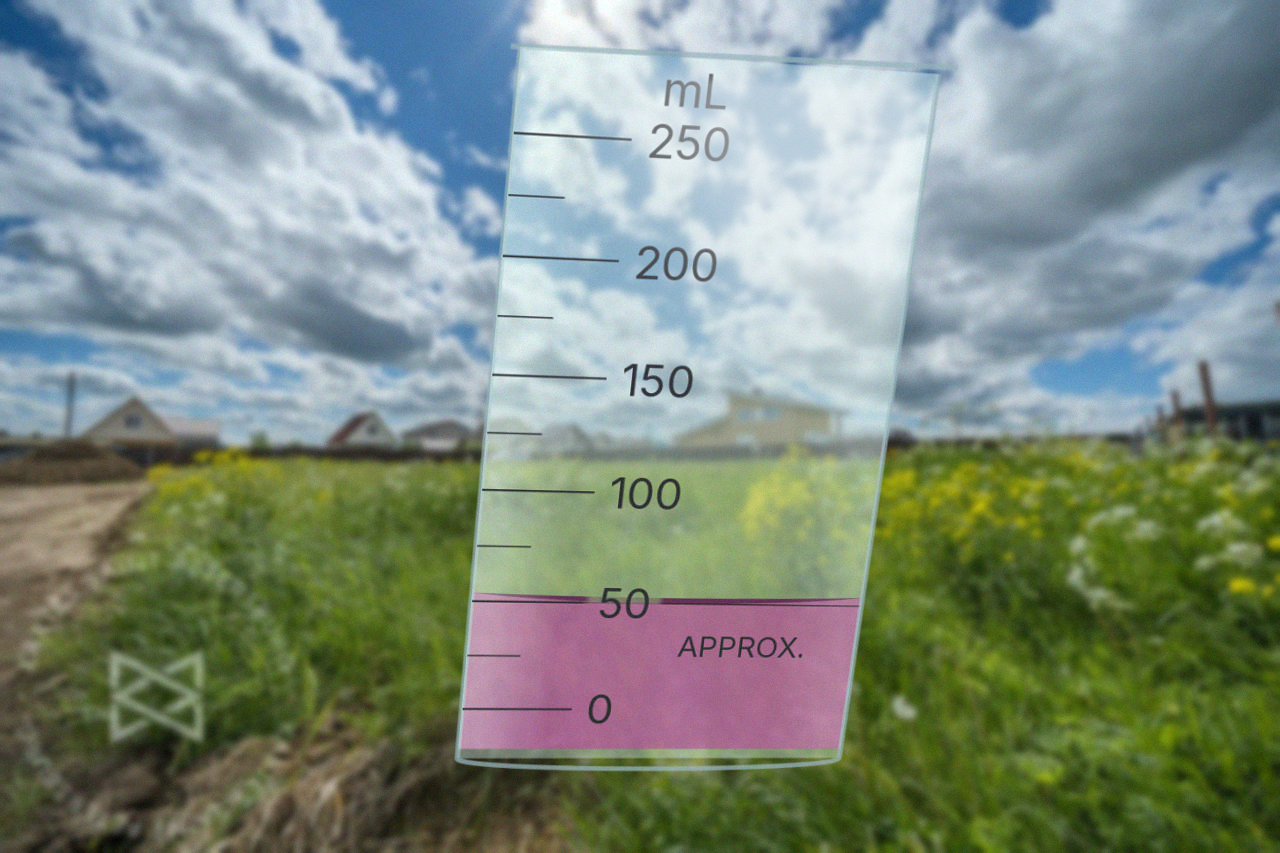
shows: 50 mL
